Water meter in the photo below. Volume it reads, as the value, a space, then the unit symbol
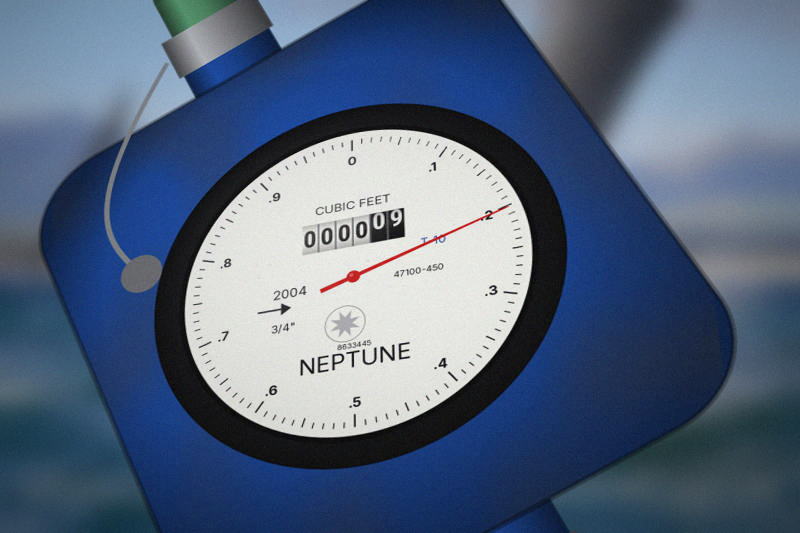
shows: 9.20 ft³
